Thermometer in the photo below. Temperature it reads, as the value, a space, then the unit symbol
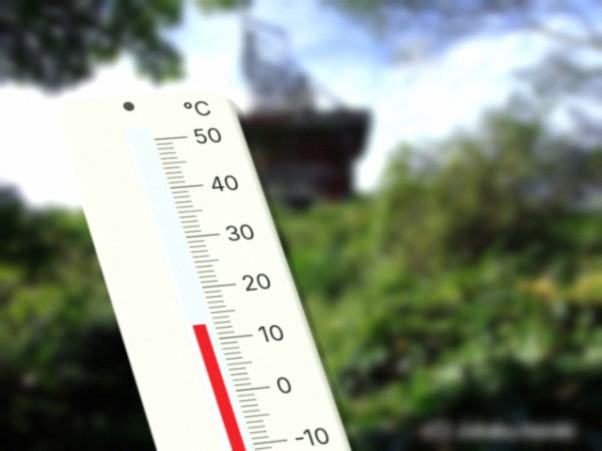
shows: 13 °C
